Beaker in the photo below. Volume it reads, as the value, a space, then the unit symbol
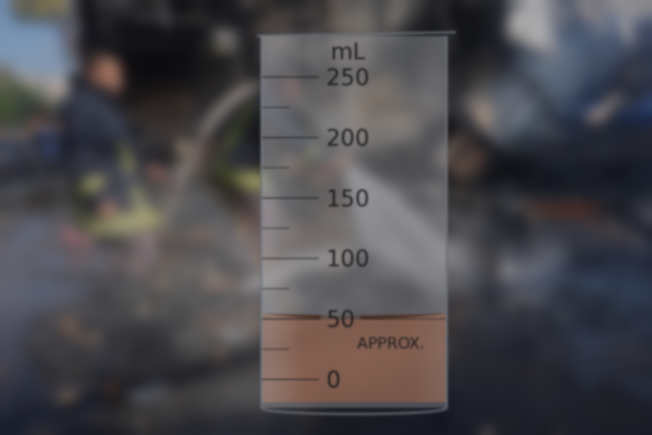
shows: 50 mL
